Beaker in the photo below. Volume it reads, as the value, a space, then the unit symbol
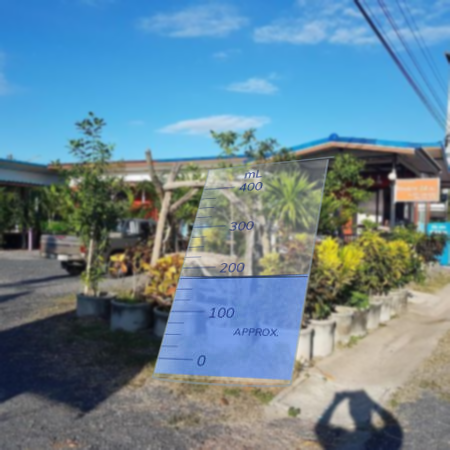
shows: 175 mL
